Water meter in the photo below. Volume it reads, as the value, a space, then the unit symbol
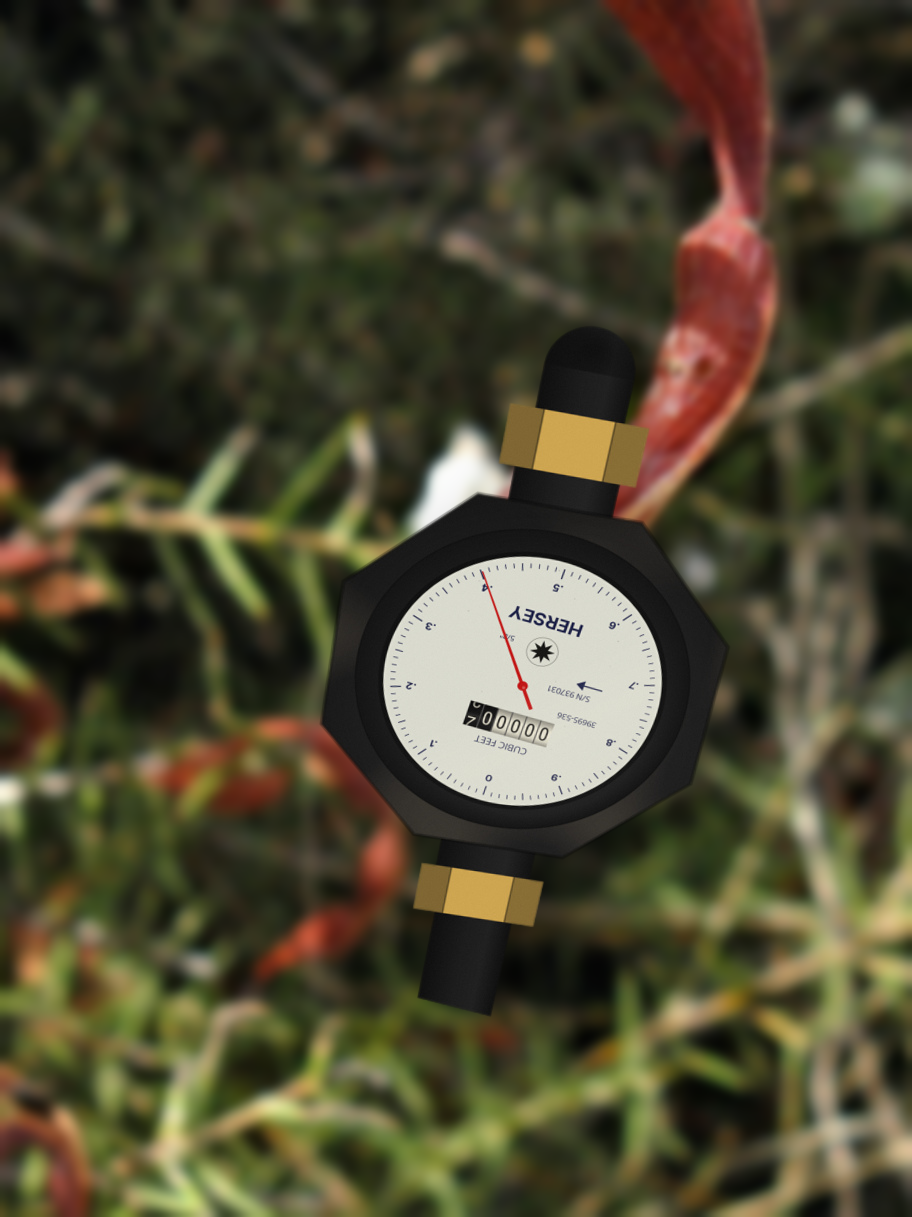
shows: 2.40 ft³
